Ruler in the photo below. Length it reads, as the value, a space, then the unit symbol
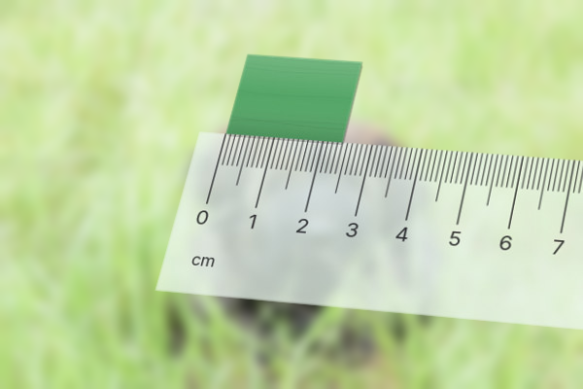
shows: 2.4 cm
